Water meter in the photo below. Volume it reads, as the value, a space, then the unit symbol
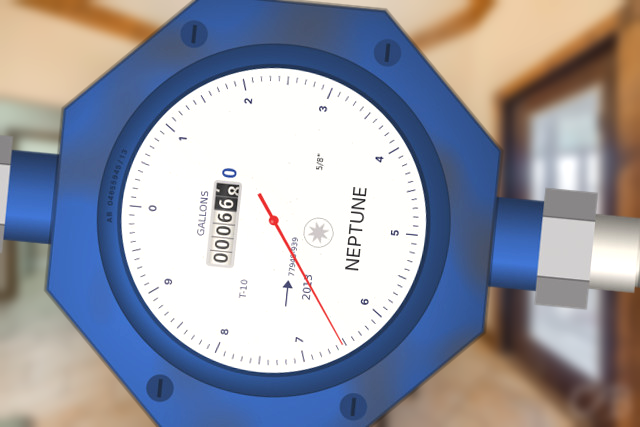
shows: 6676.5 gal
